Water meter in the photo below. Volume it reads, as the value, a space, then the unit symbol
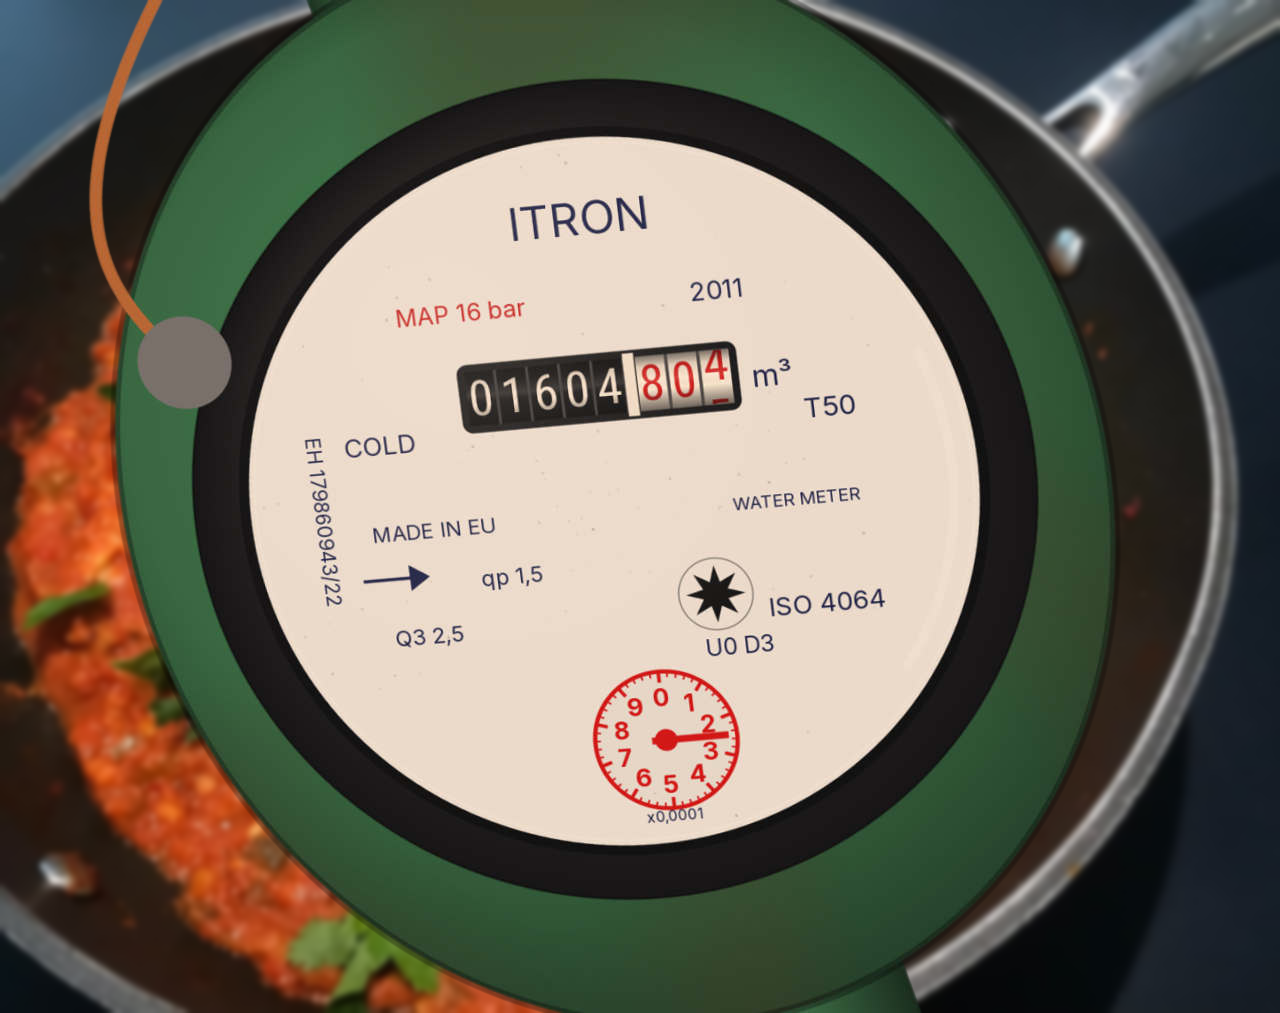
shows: 1604.8042 m³
